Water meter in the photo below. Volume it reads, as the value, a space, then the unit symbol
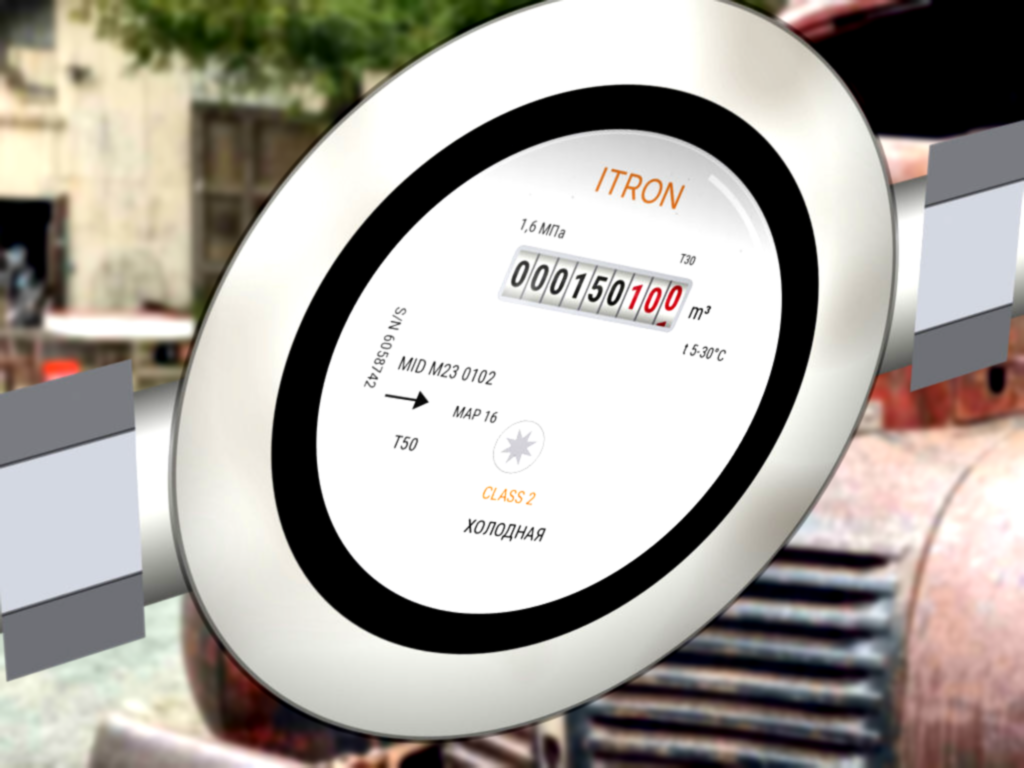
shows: 150.100 m³
